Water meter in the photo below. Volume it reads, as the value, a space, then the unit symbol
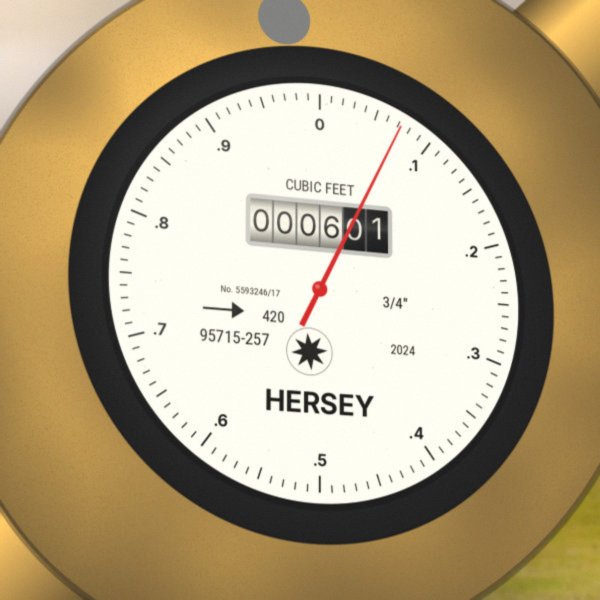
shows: 601.07 ft³
